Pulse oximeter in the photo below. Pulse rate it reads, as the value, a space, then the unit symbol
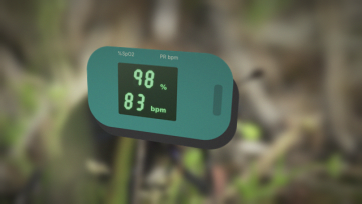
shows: 83 bpm
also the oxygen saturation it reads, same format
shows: 98 %
